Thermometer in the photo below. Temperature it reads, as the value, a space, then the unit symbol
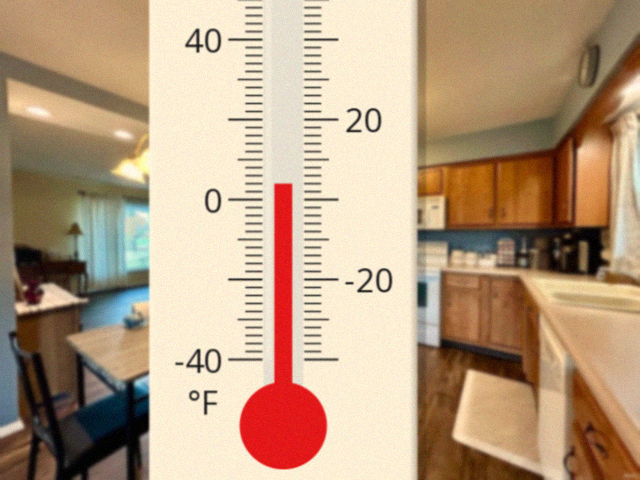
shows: 4 °F
